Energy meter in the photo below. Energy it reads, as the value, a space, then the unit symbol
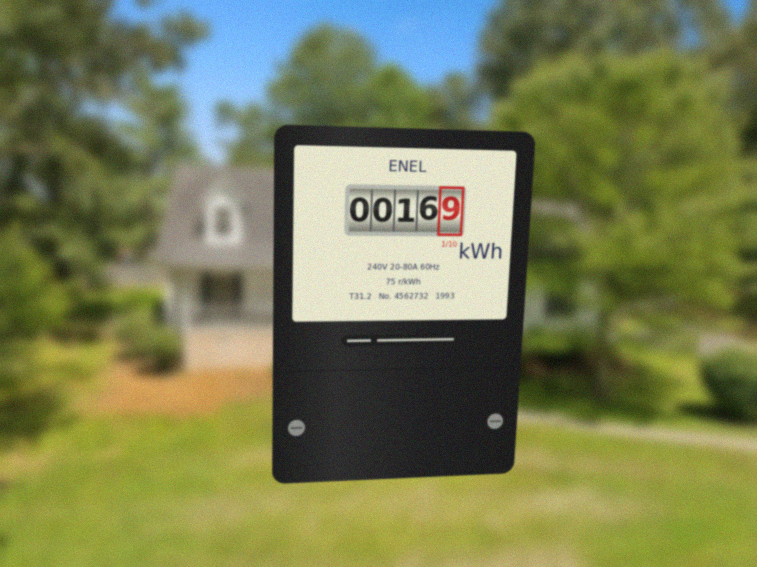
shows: 16.9 kWh
